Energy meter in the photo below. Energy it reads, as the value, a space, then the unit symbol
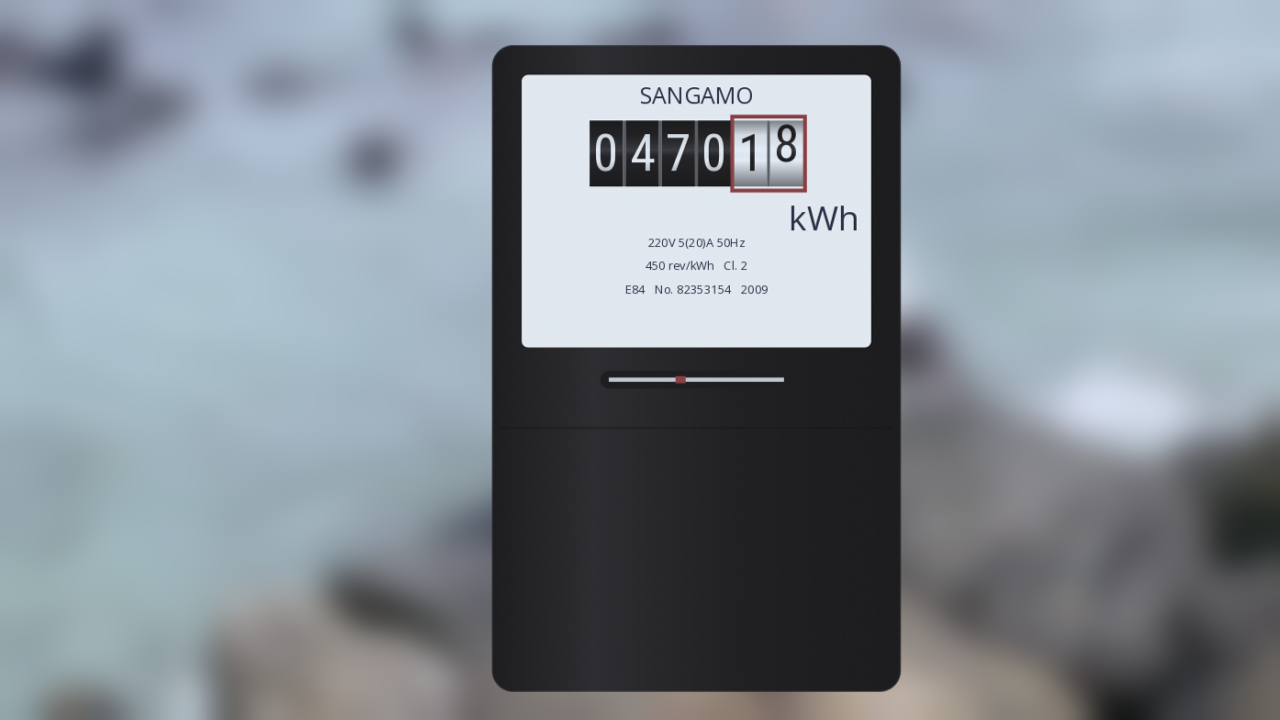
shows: 470.18 kWh
